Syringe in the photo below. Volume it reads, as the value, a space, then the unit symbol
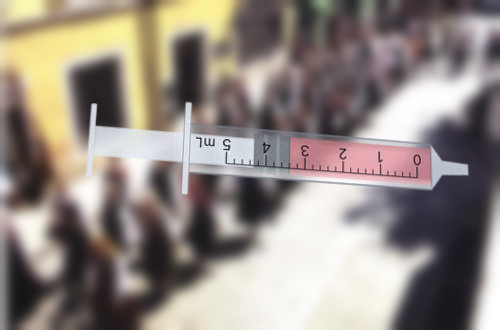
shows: 3.4 mL
